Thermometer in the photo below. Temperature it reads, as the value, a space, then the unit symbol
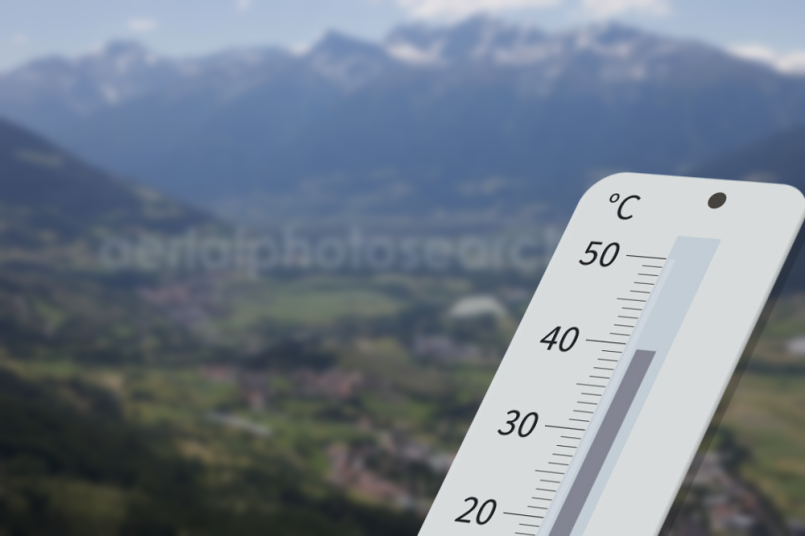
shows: 39.5 °C
